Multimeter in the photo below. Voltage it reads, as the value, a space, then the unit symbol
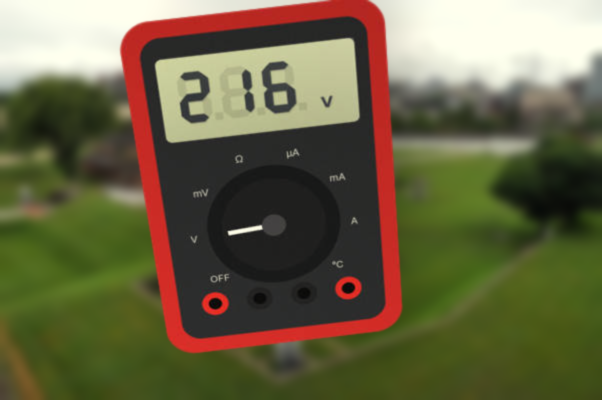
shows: 216 V
